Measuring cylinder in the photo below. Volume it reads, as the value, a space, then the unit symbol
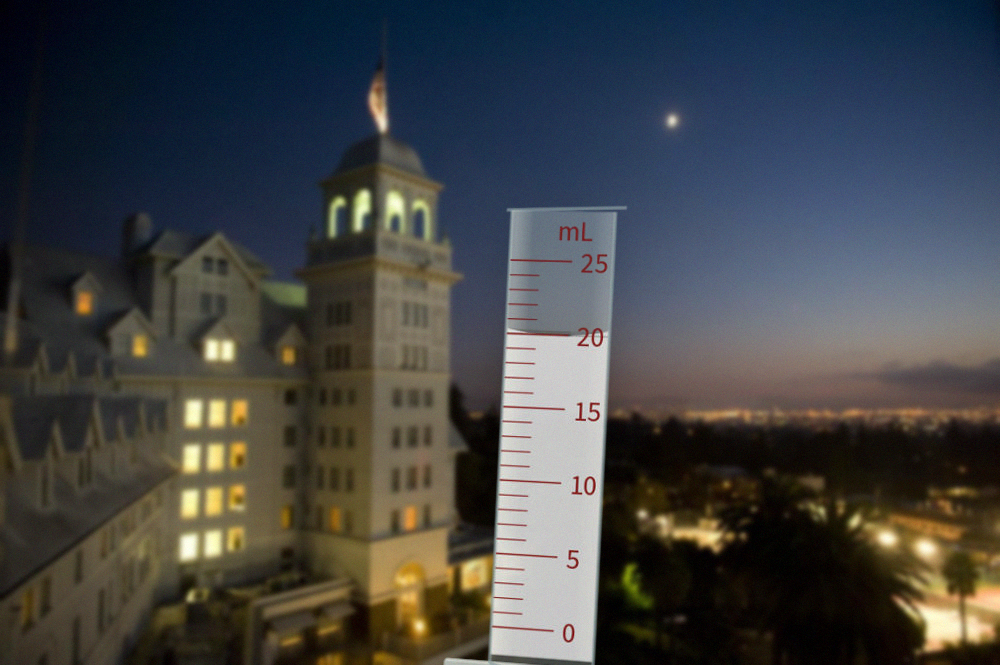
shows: 20 mL
